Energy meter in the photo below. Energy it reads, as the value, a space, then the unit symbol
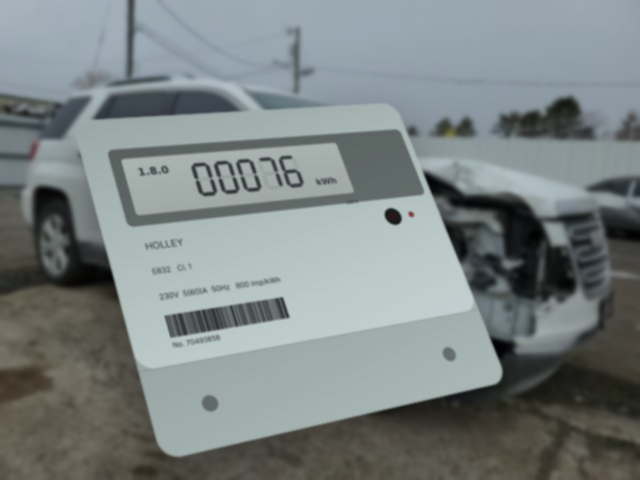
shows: 76 kWh
